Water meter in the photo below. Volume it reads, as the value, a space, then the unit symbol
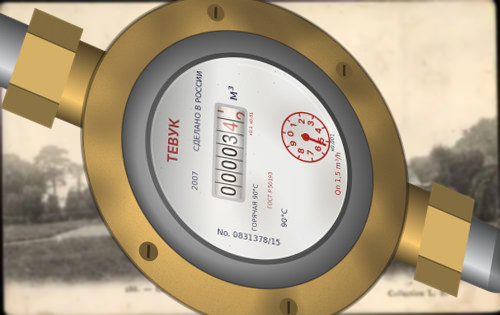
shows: 3.415 m³
